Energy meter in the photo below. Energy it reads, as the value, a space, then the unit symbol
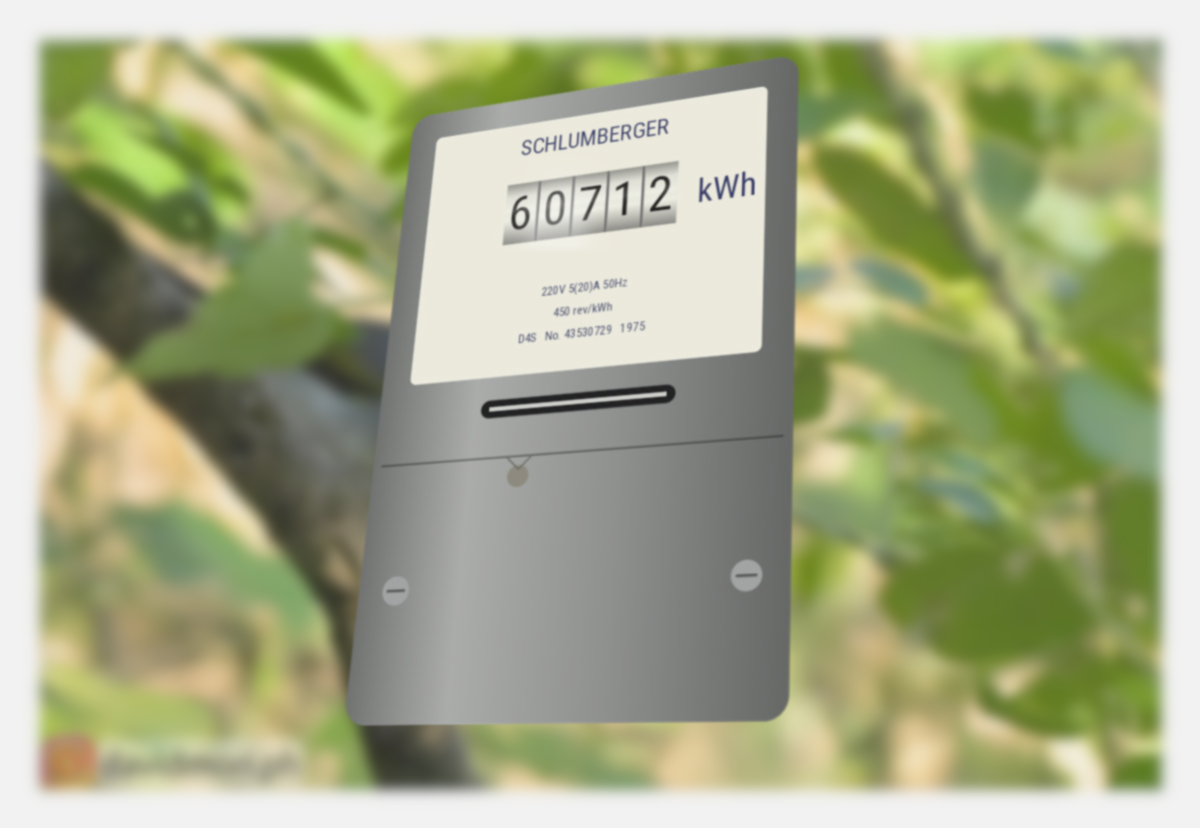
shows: 60712 kWh
